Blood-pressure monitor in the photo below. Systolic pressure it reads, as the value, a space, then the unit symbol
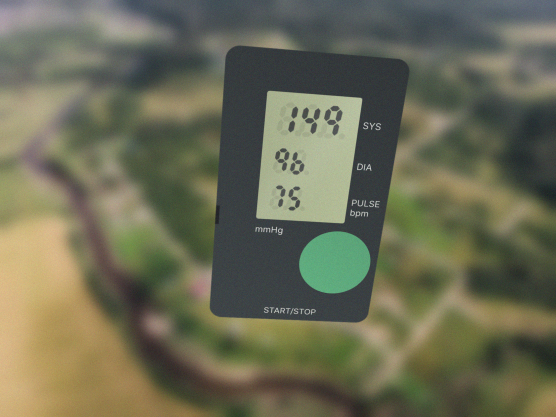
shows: 149 mmHg
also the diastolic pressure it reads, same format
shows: 96 mmHg
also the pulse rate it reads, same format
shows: 75 bpm
